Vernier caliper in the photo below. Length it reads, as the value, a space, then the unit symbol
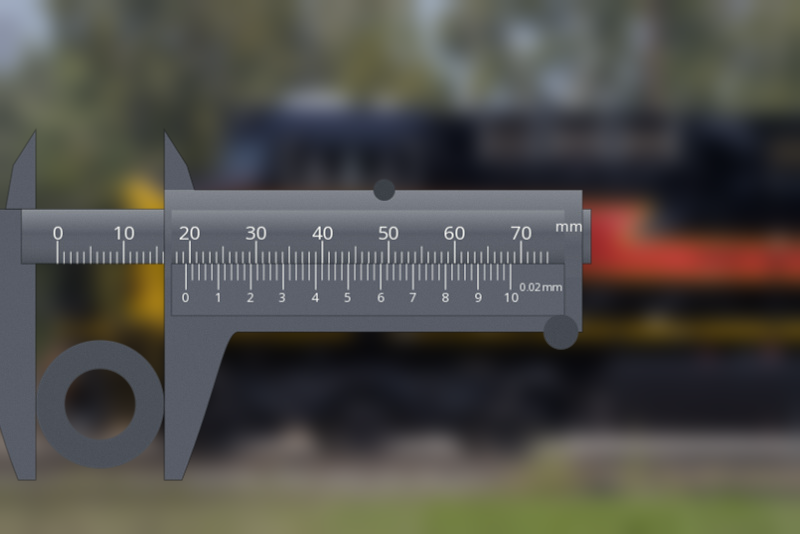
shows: 19.4 mm
